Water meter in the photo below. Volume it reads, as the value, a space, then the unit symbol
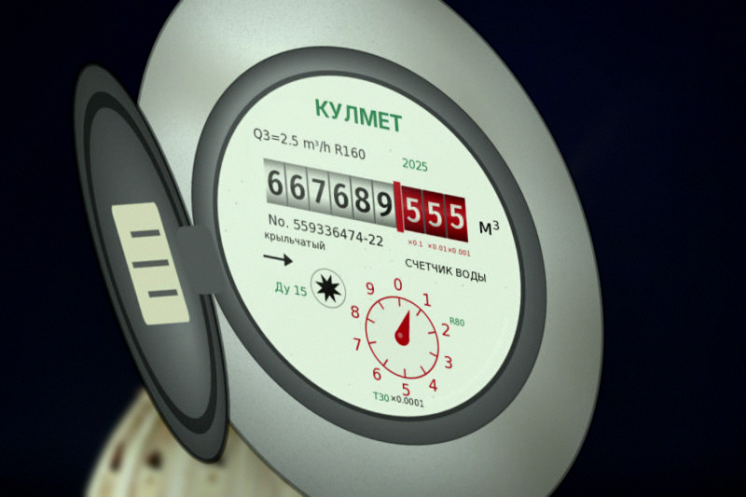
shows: 667689.5550 m³
